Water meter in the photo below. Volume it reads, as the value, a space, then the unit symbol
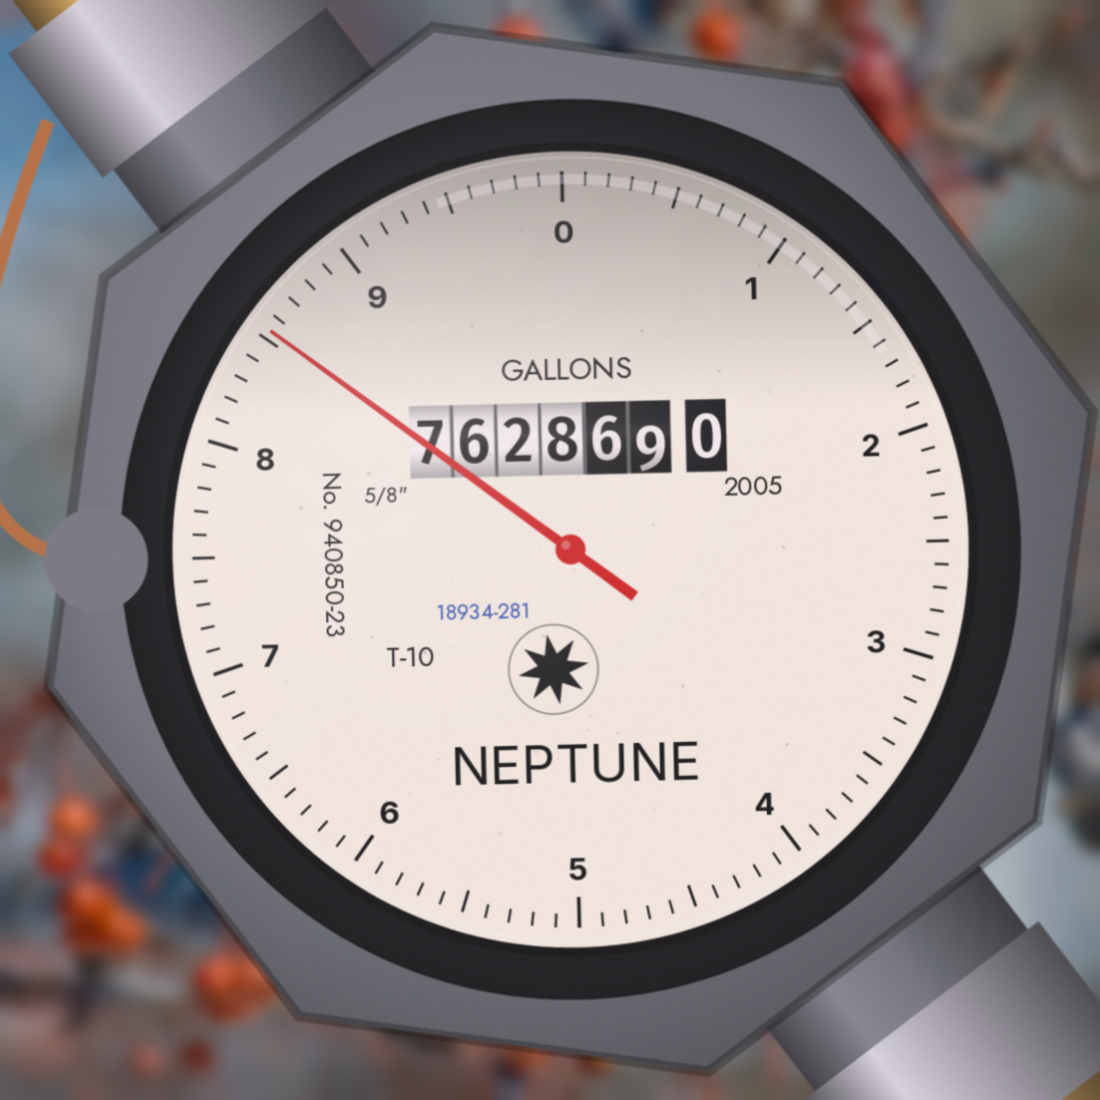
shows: 7628688.5 gal
